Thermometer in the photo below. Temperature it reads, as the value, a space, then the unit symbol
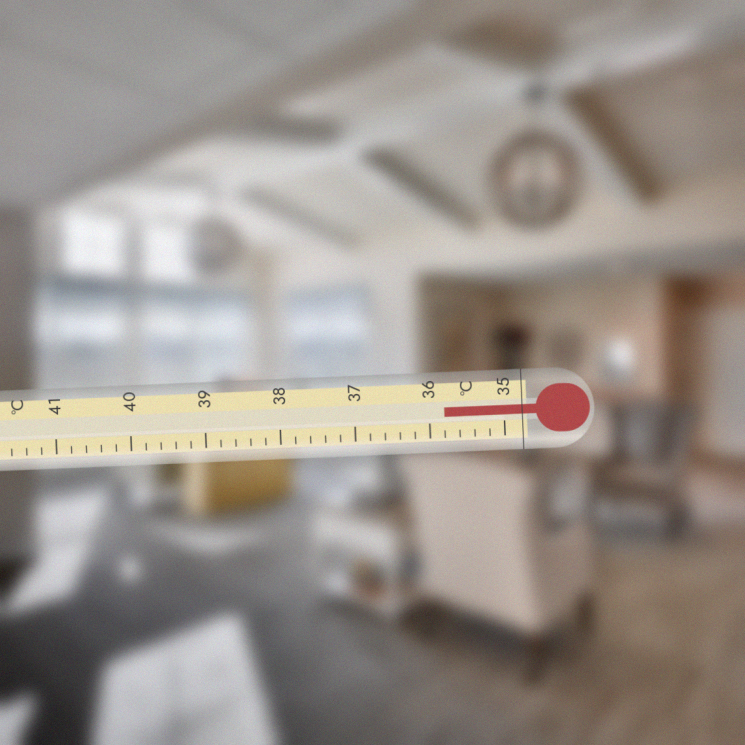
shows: 35.8 °C
